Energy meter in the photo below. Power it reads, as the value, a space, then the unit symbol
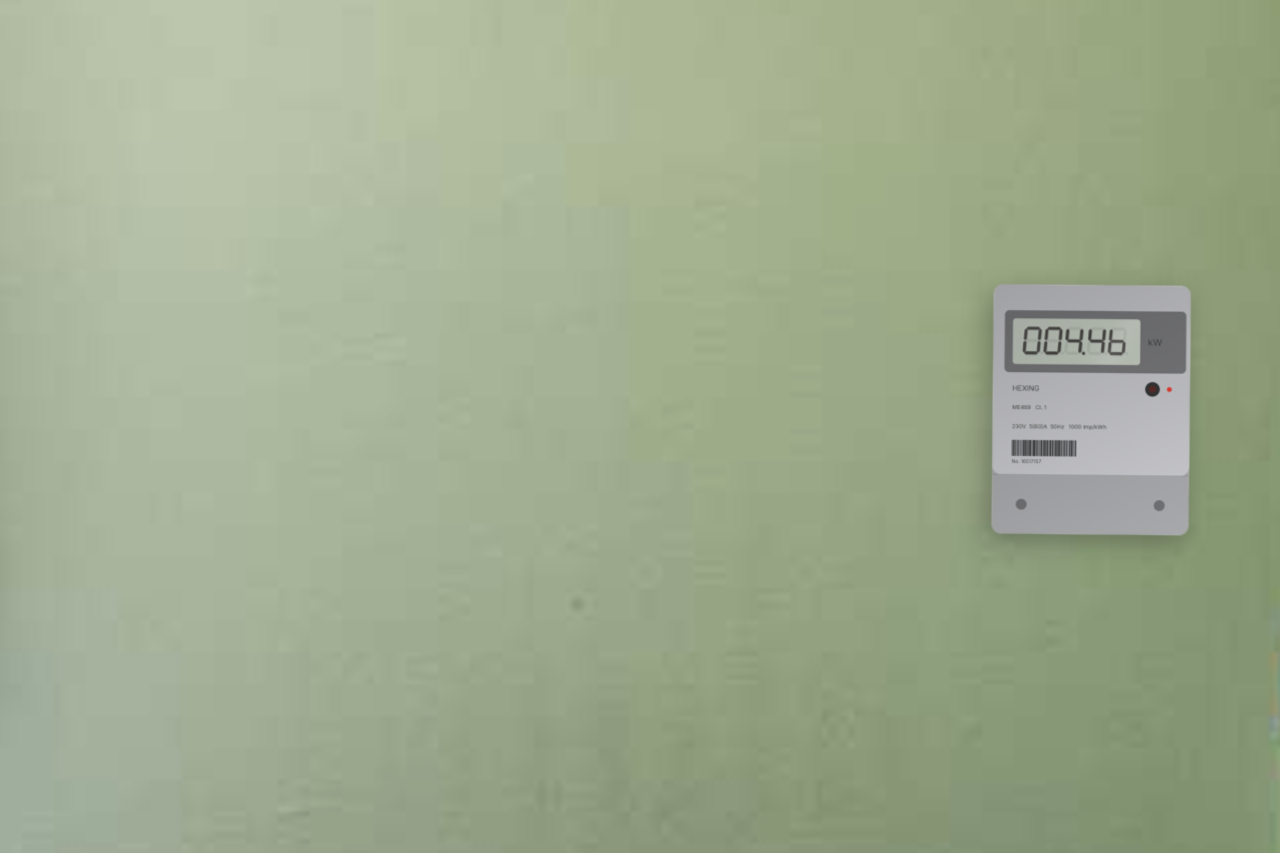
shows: 4.46 kW
